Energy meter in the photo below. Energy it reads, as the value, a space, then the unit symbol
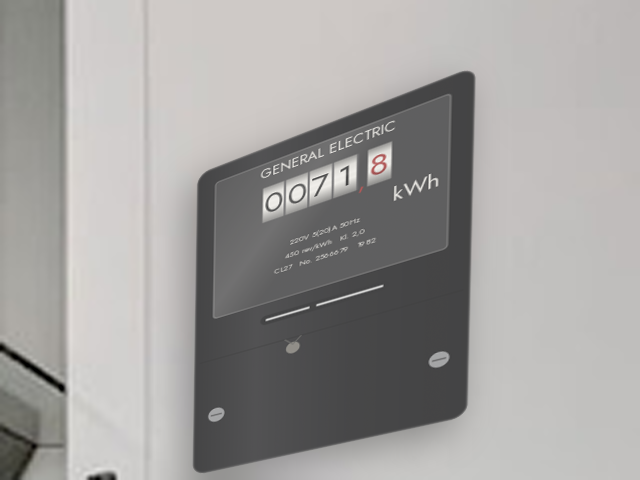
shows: 71.8 kWh
